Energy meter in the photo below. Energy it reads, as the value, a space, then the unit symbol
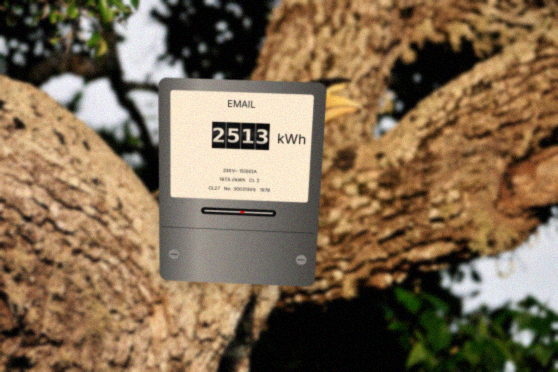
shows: 2513 kWh
